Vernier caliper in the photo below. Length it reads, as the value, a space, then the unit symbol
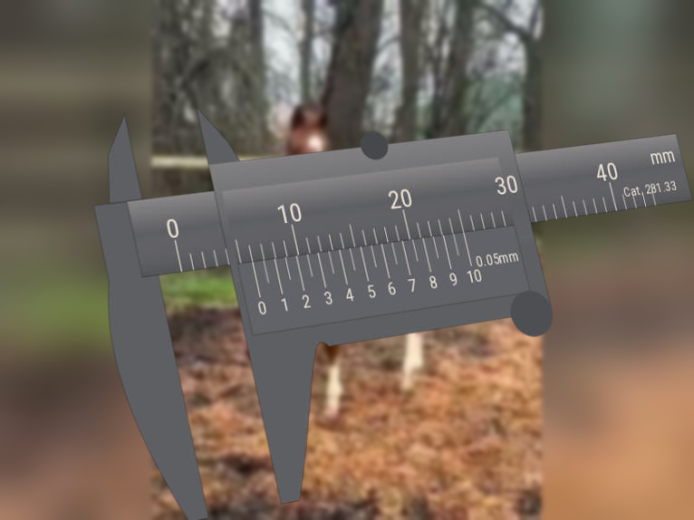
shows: 6.0 mm
